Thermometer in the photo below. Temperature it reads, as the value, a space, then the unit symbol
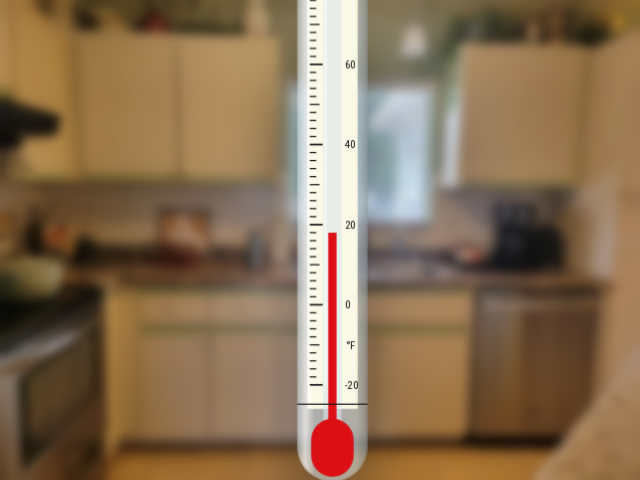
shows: 18 °F
